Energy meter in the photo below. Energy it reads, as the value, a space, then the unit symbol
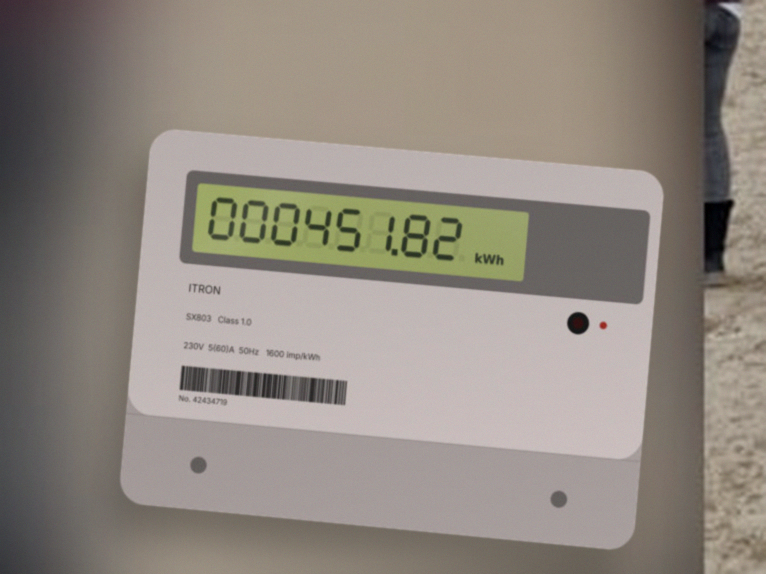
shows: 451.82 kWh
